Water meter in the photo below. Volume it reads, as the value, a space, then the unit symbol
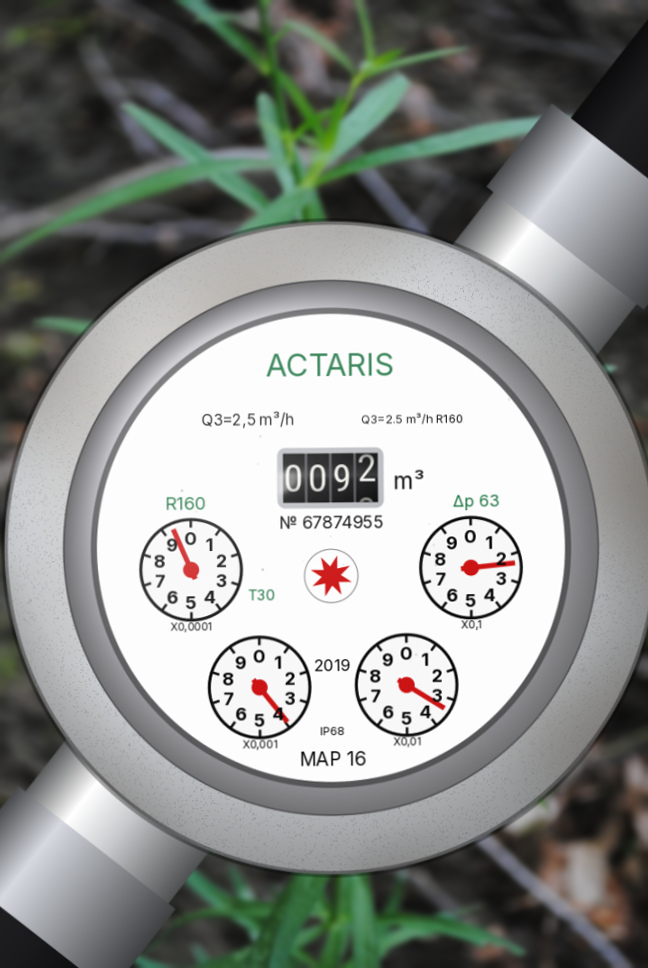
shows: 92.2339 m³
